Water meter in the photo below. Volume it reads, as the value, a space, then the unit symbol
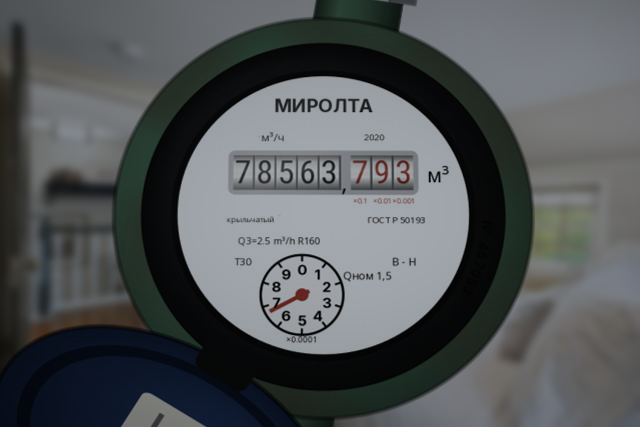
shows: 78563.7936 m³
